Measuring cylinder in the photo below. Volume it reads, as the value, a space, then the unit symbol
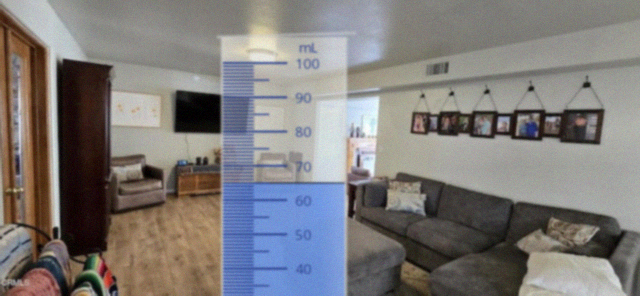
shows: 65 mL
